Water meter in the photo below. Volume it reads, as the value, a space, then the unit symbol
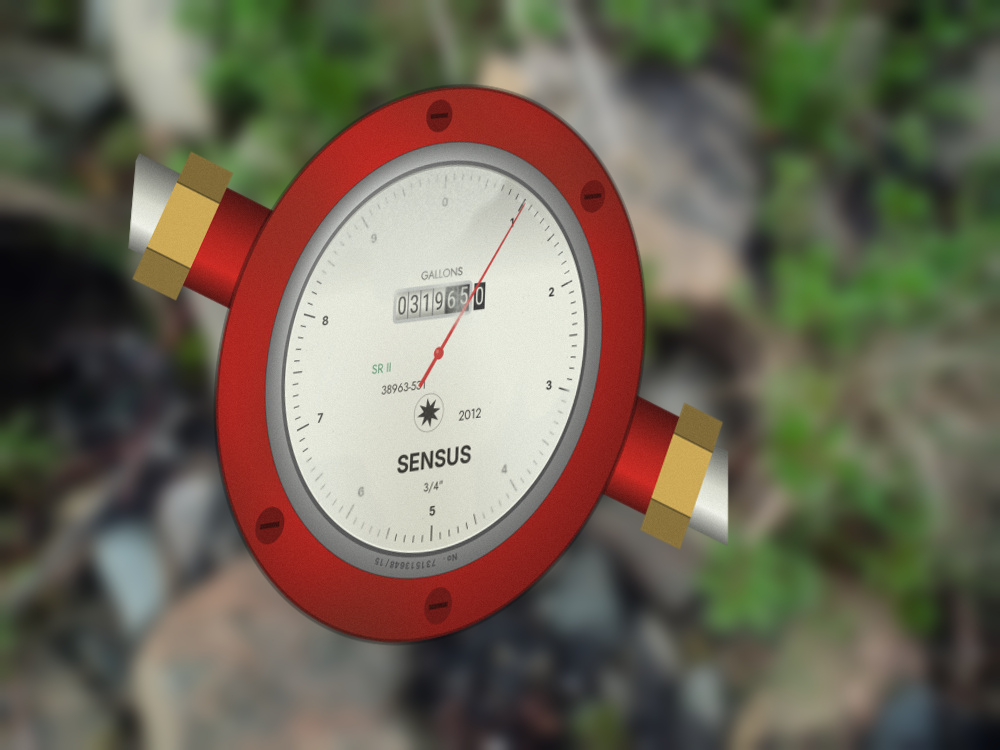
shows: 319651.0 gal
